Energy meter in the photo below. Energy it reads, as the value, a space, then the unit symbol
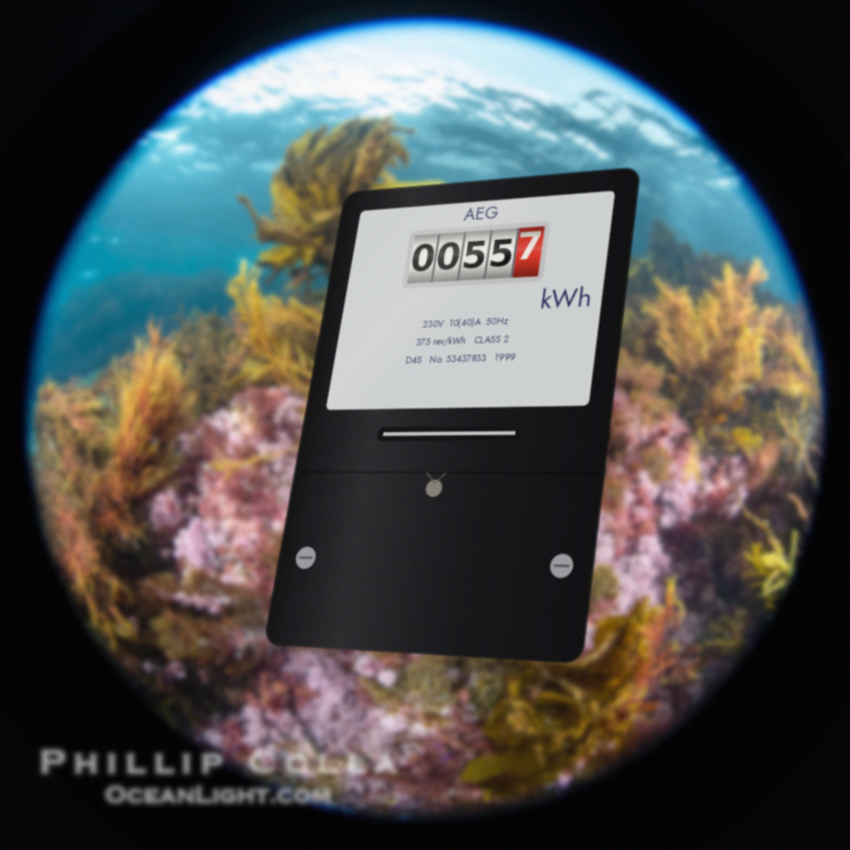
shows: 55.7 kWh
